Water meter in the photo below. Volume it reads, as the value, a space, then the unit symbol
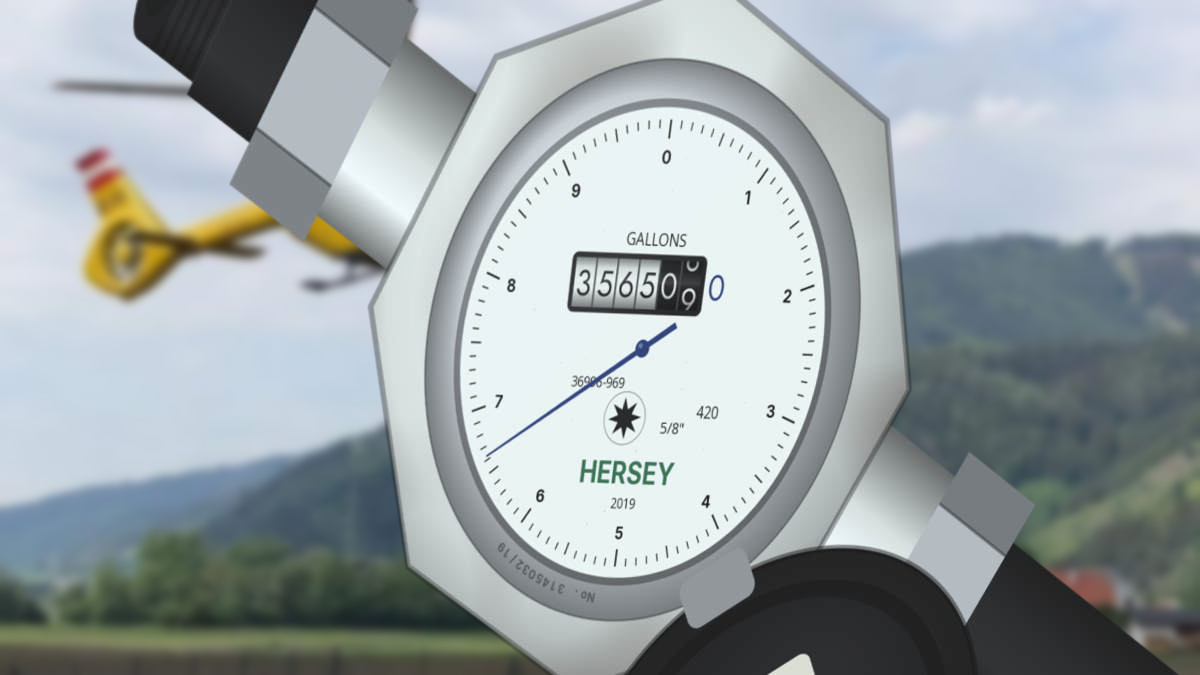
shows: 3565086.6 gal
